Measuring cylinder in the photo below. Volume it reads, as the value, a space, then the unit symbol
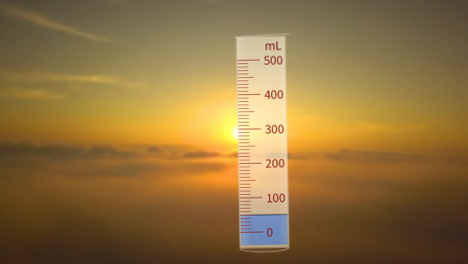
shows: 50 mL
